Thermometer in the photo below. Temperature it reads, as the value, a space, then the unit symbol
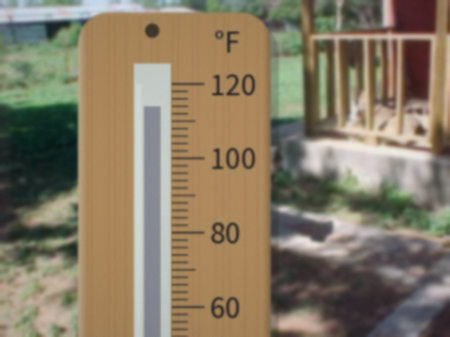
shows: 114 °F
